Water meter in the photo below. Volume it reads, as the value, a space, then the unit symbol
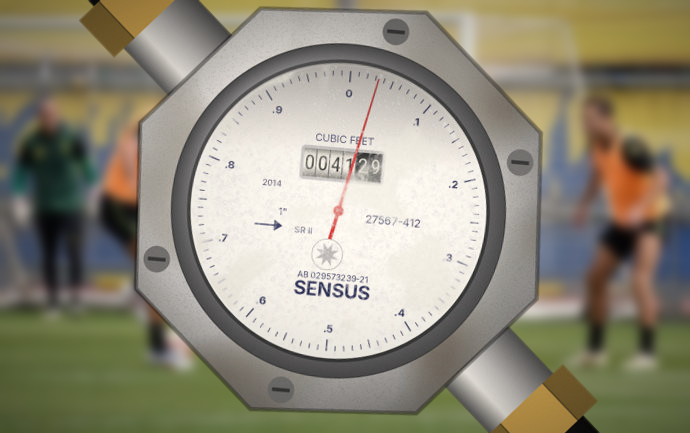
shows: 4129.03 ft³
